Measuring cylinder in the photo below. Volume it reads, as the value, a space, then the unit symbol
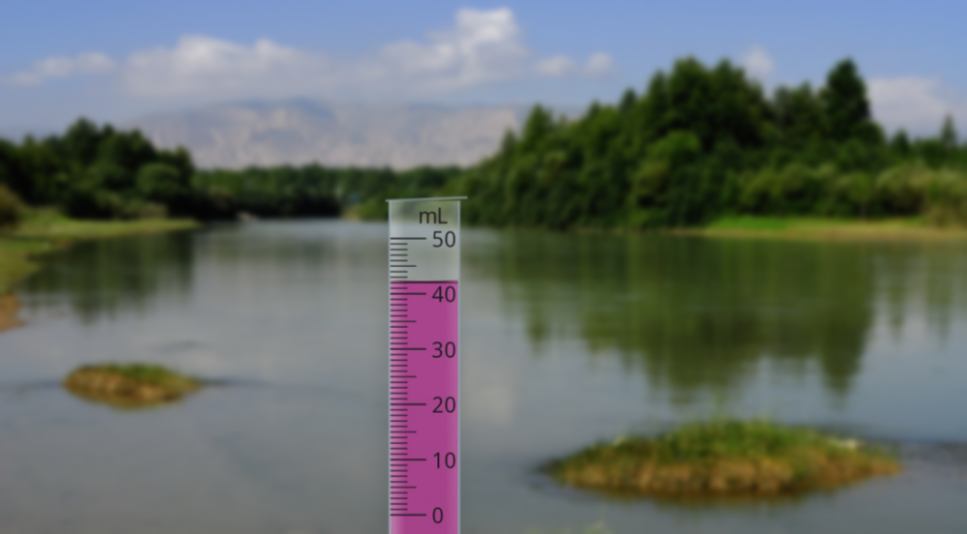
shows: 42 mL
